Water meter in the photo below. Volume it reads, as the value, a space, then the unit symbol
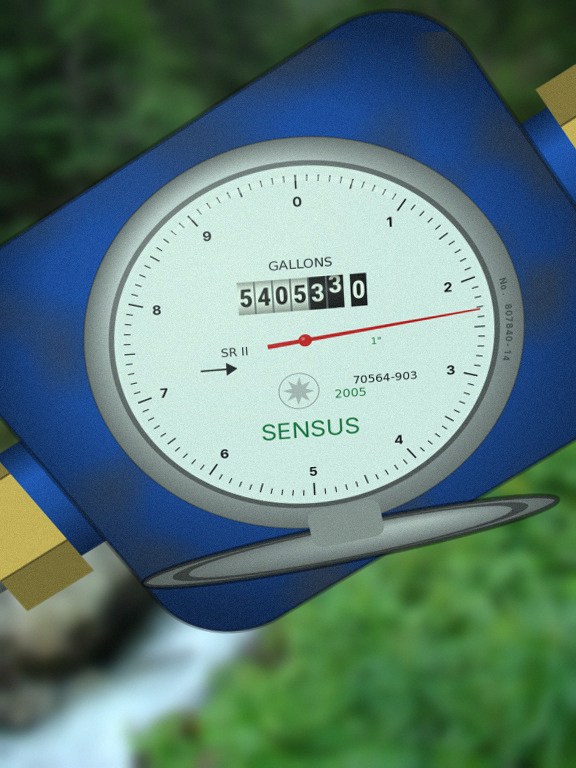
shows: 5405332.3 gal
